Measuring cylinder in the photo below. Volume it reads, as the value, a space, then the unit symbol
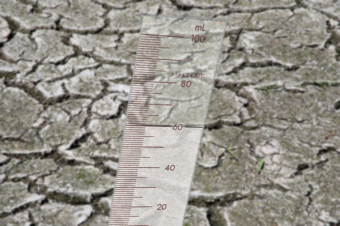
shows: 60 mL
